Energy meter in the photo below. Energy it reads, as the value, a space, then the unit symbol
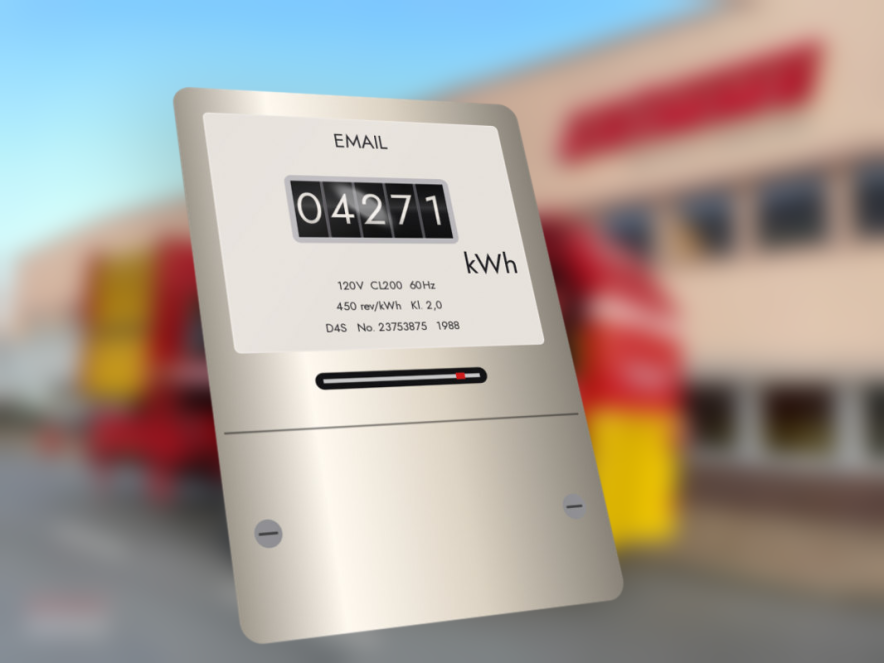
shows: 4271 kWh
